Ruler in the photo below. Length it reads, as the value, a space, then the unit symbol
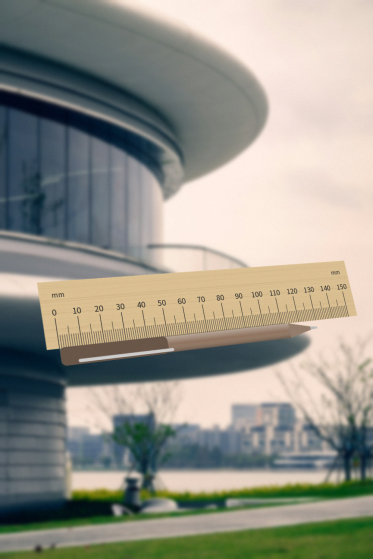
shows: 130 mm
